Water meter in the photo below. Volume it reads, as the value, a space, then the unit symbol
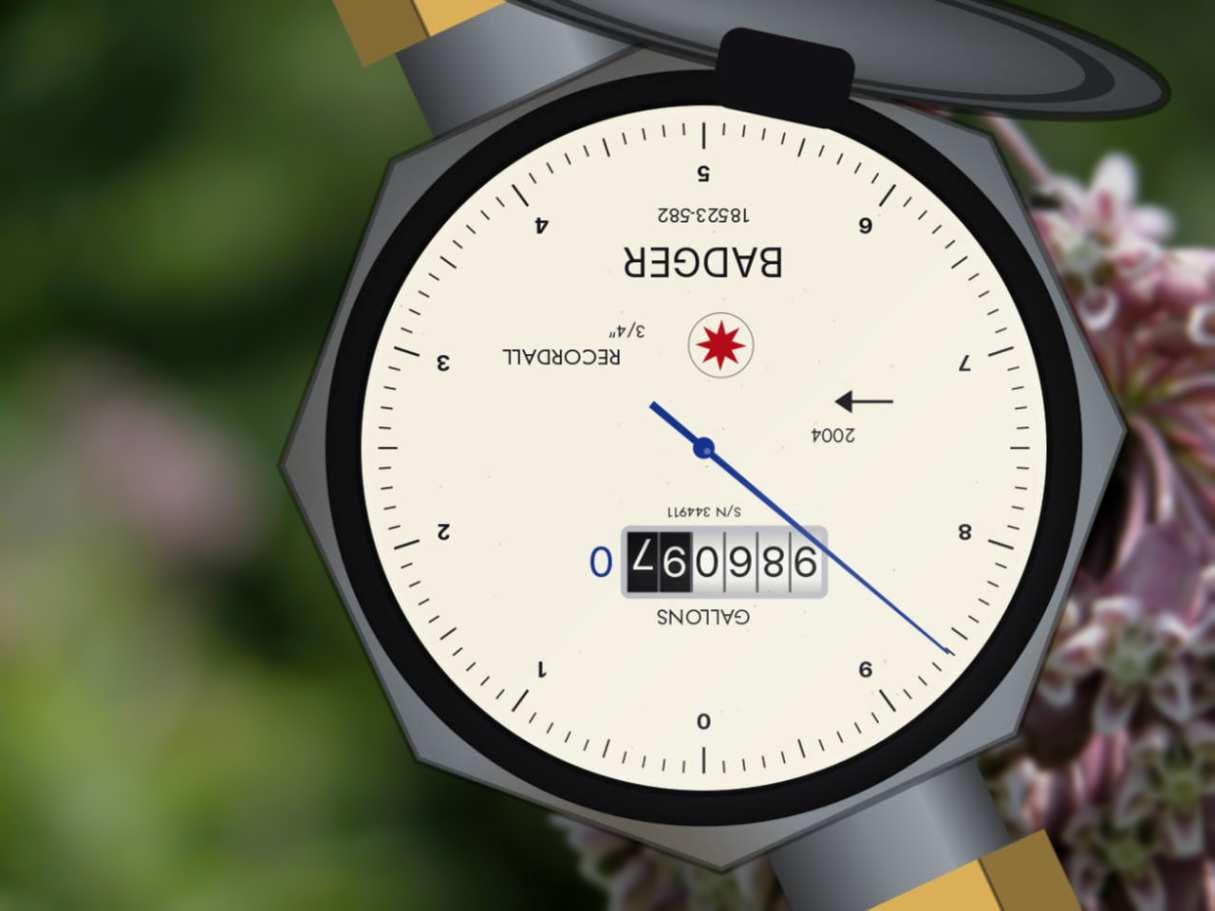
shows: 9860968.6 gal
